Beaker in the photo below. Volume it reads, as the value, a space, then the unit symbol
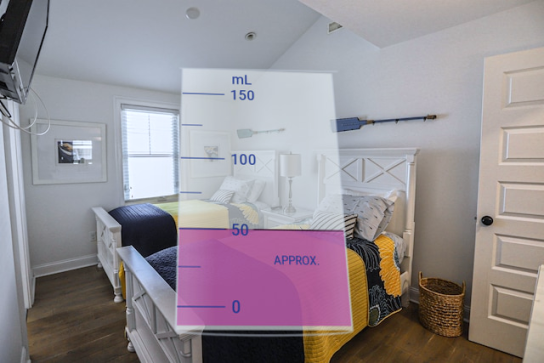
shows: 50 mL
